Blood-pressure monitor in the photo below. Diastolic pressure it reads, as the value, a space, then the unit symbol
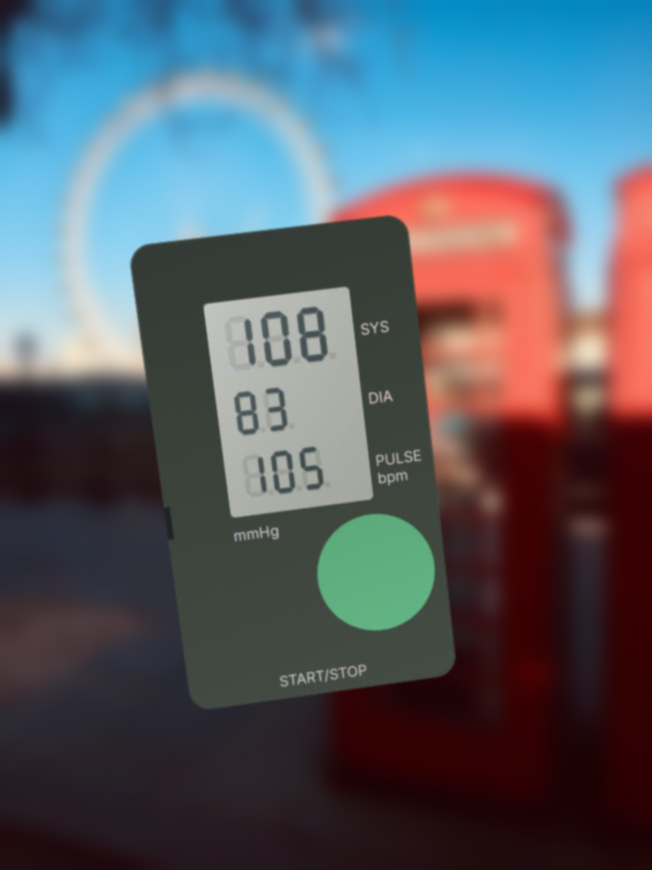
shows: 83 mmHg
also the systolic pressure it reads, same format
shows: 108 mmHg
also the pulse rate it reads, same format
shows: 105 bpm
